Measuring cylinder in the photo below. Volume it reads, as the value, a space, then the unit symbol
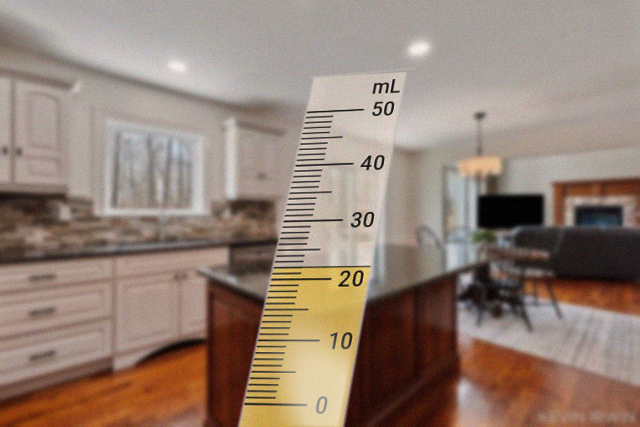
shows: 22 mL
